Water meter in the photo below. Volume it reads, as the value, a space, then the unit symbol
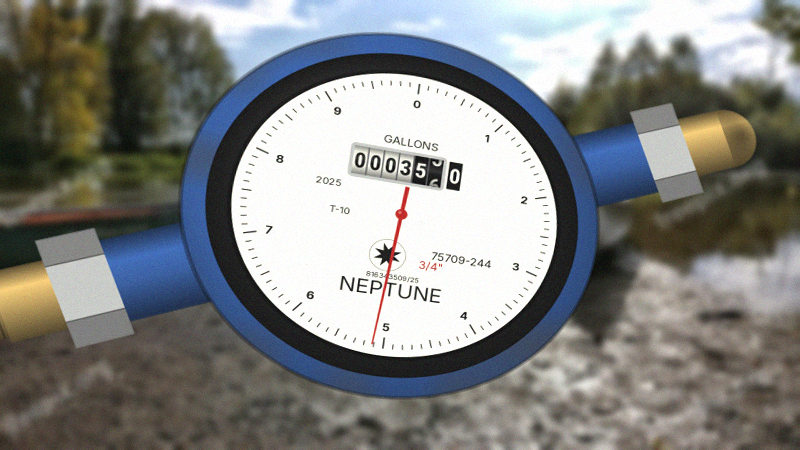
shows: 3555.1 gal
